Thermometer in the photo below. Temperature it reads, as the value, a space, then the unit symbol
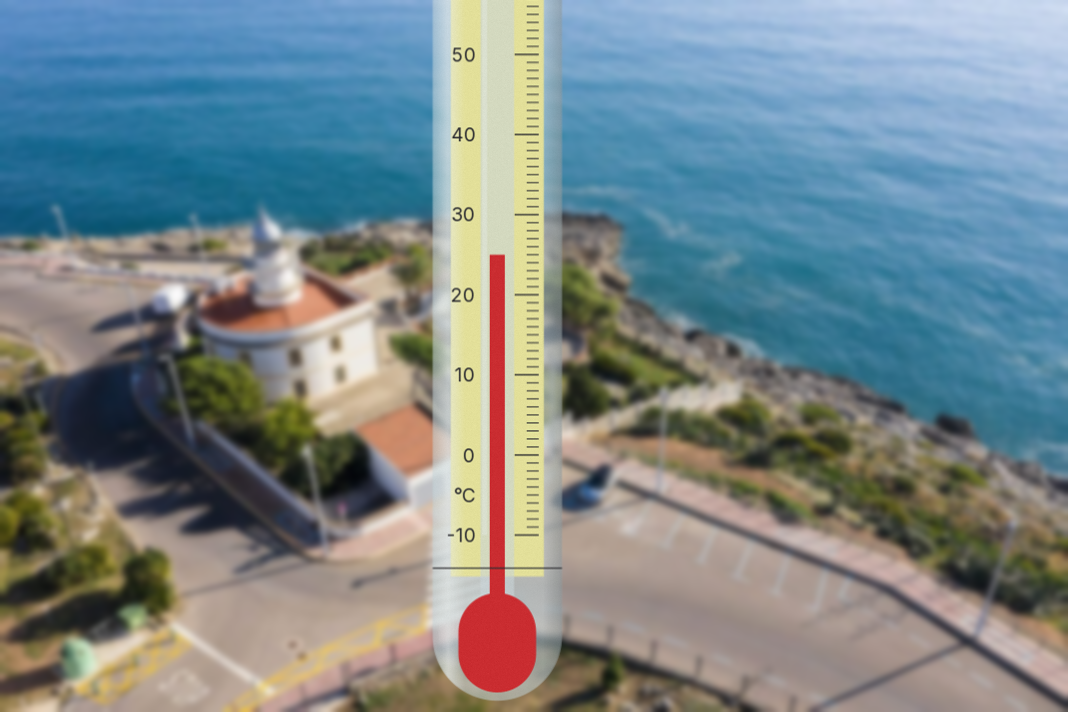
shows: 25 °C
